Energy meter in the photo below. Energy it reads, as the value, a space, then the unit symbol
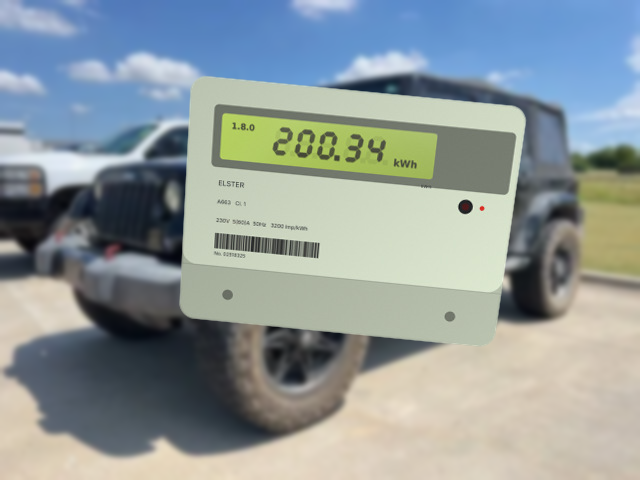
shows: 200.34 kWh
